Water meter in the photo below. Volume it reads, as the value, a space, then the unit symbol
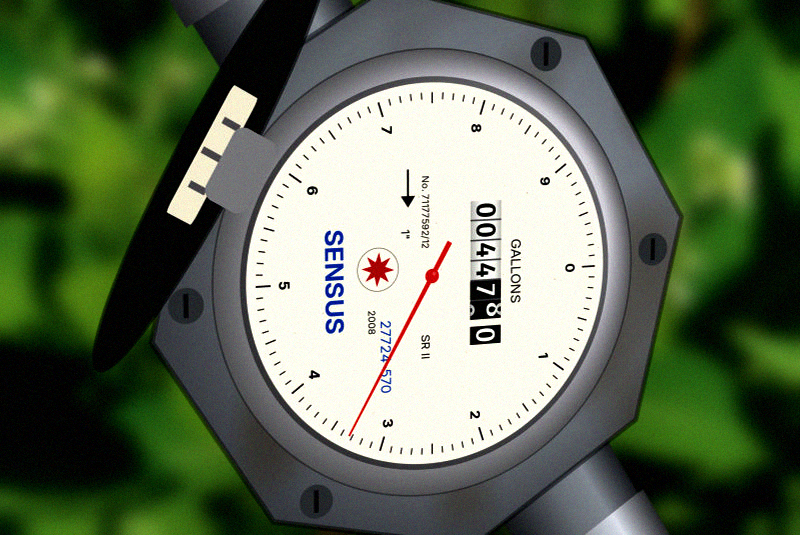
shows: 44783.3 gal
